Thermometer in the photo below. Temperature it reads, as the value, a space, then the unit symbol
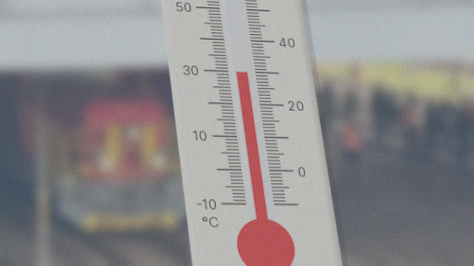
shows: 30 °C
